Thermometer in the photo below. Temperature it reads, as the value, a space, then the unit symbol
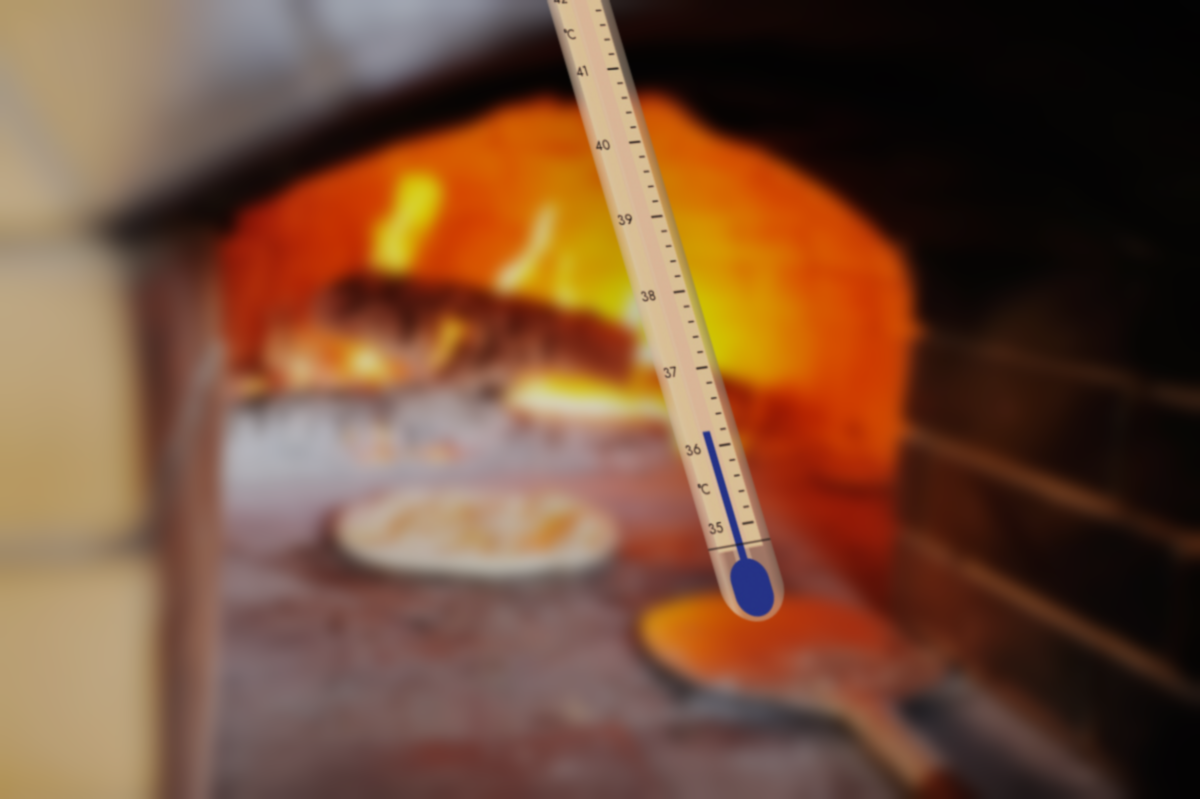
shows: 36.2 °C
